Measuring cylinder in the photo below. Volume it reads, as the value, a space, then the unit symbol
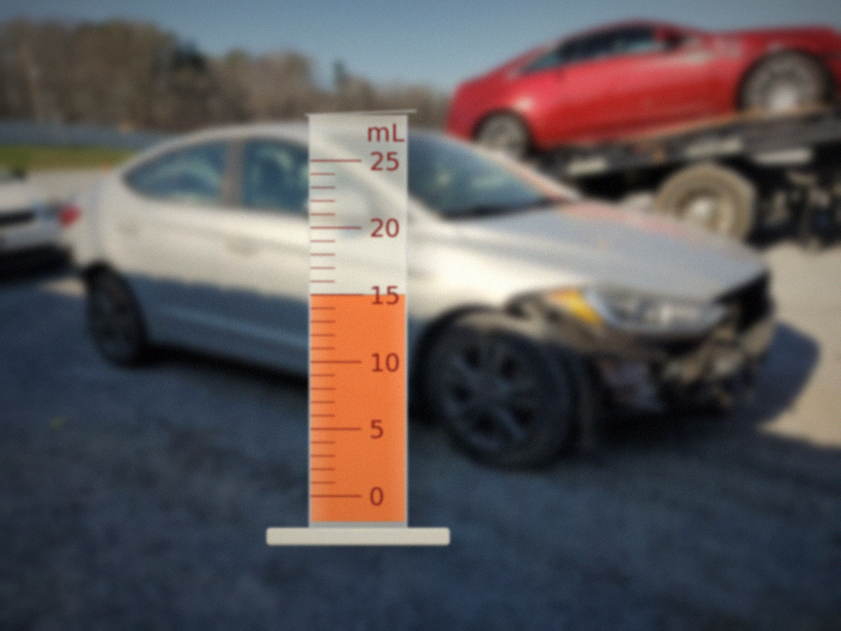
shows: 15 mL
